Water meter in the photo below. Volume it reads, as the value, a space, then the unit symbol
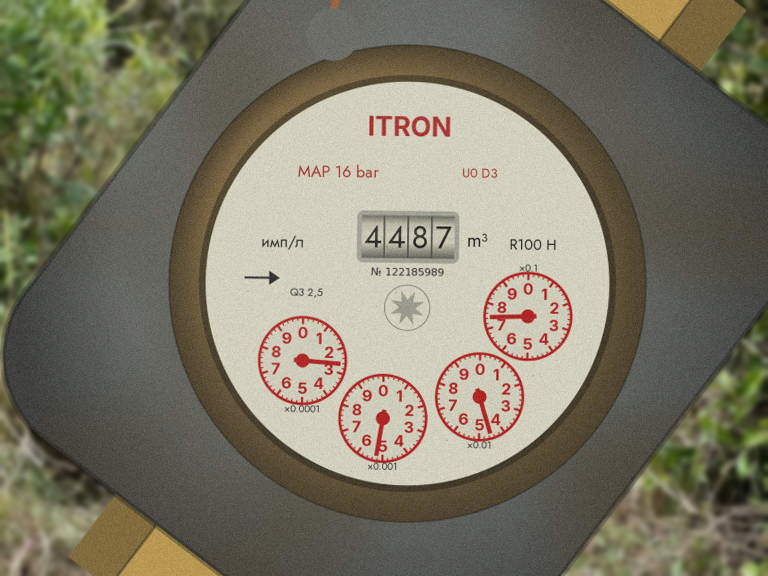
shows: 4487.7452 m³
